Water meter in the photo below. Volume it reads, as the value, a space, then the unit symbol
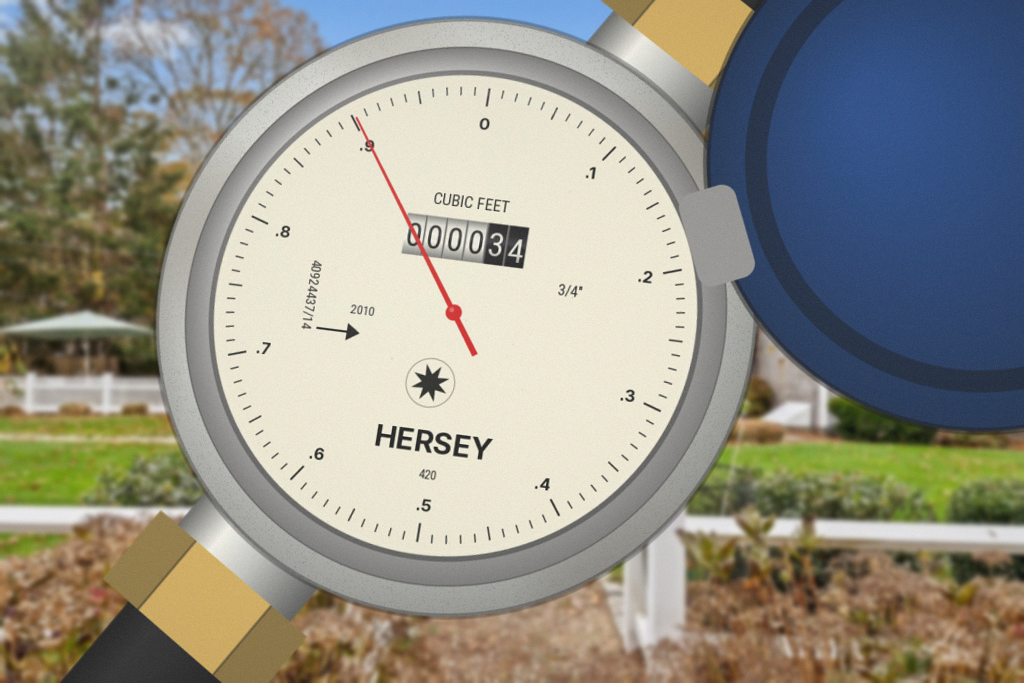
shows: 33.90 ft³
